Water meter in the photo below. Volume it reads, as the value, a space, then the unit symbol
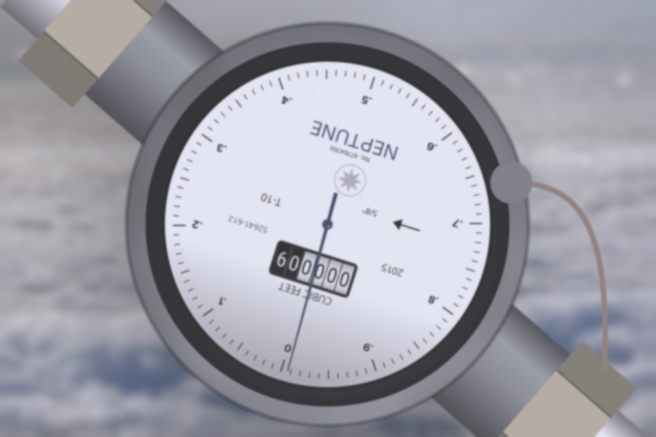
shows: 8.99 ft³
